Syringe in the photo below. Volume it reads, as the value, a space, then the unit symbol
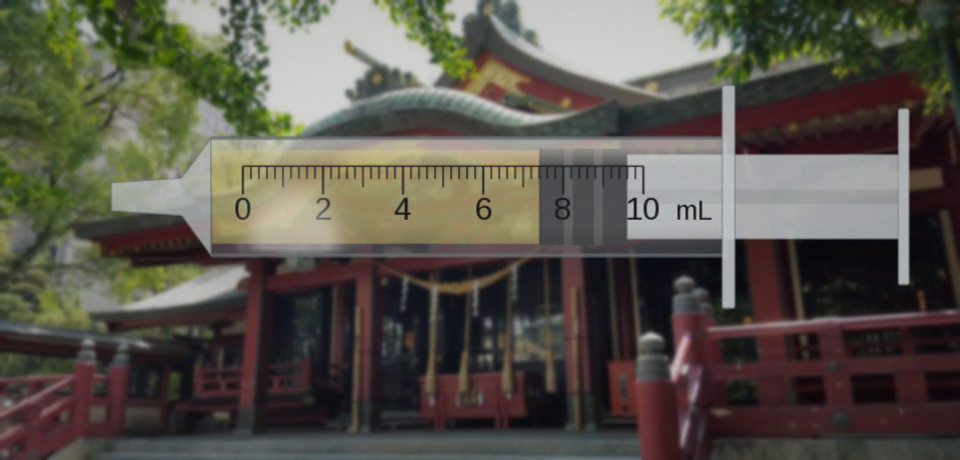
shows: 7.4 mL
